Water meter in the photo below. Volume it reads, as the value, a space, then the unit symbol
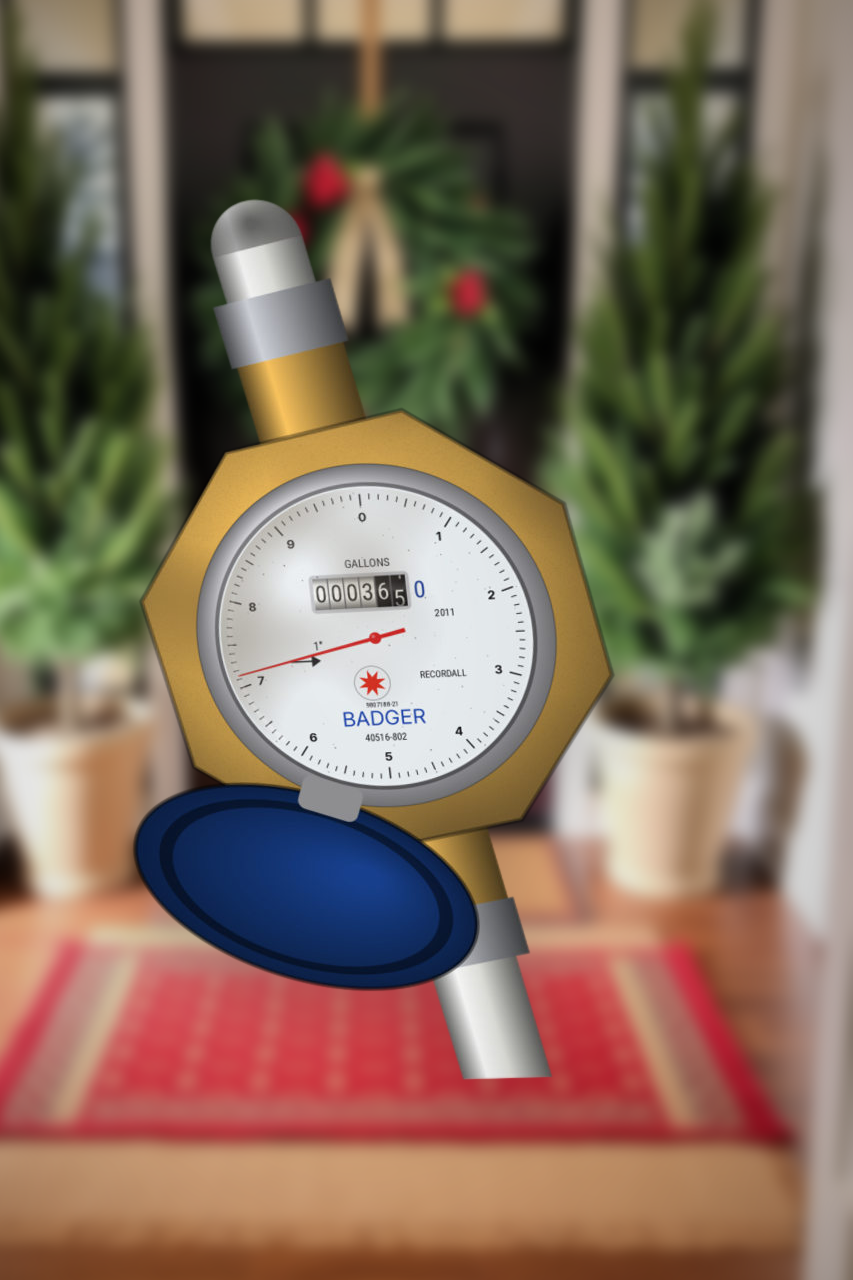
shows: 3647.1 gal
